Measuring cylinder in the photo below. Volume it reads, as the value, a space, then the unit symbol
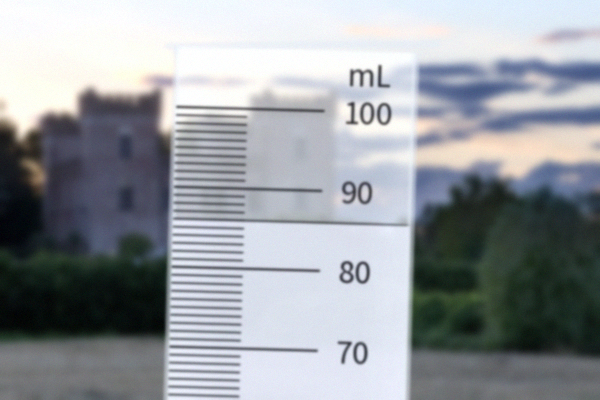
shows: 86 mL
